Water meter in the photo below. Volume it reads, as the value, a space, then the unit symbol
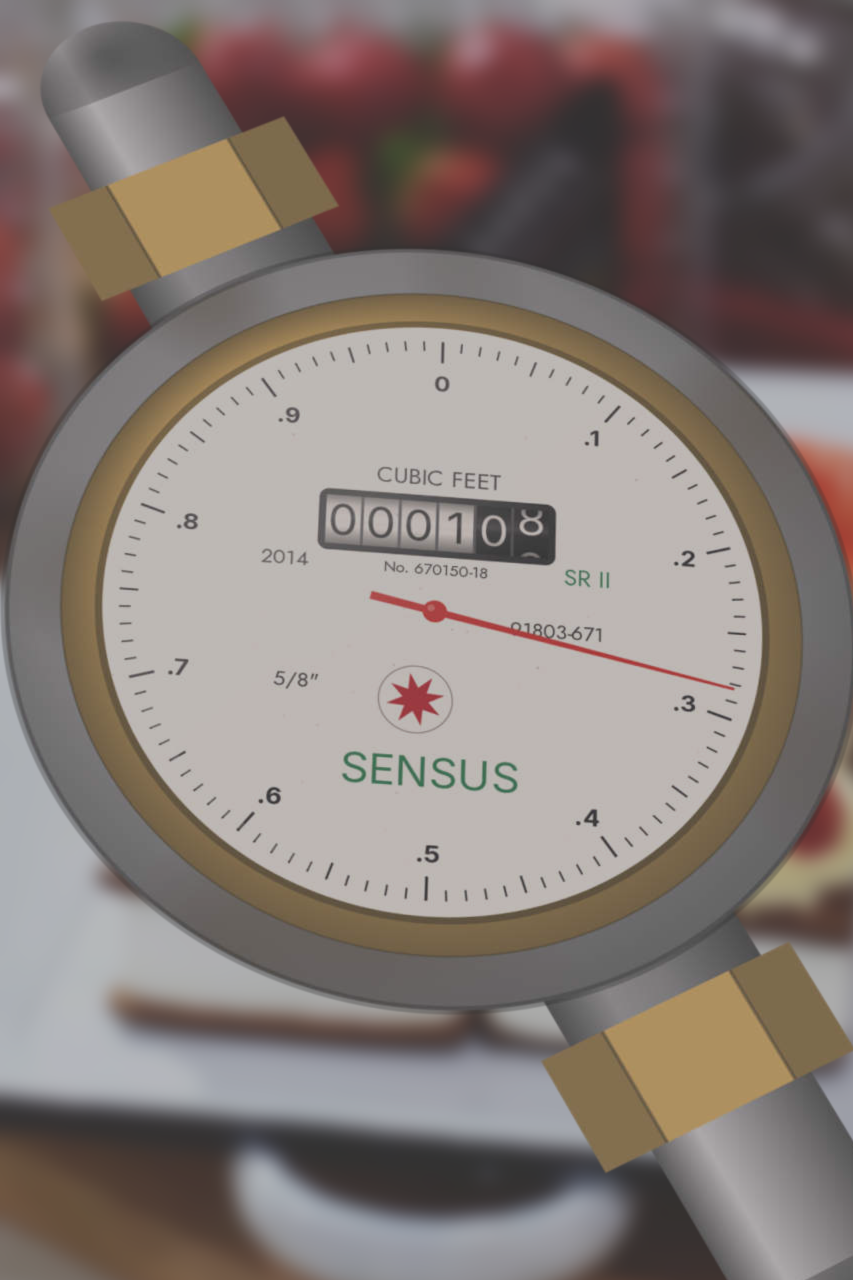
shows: 108.28 ft³
